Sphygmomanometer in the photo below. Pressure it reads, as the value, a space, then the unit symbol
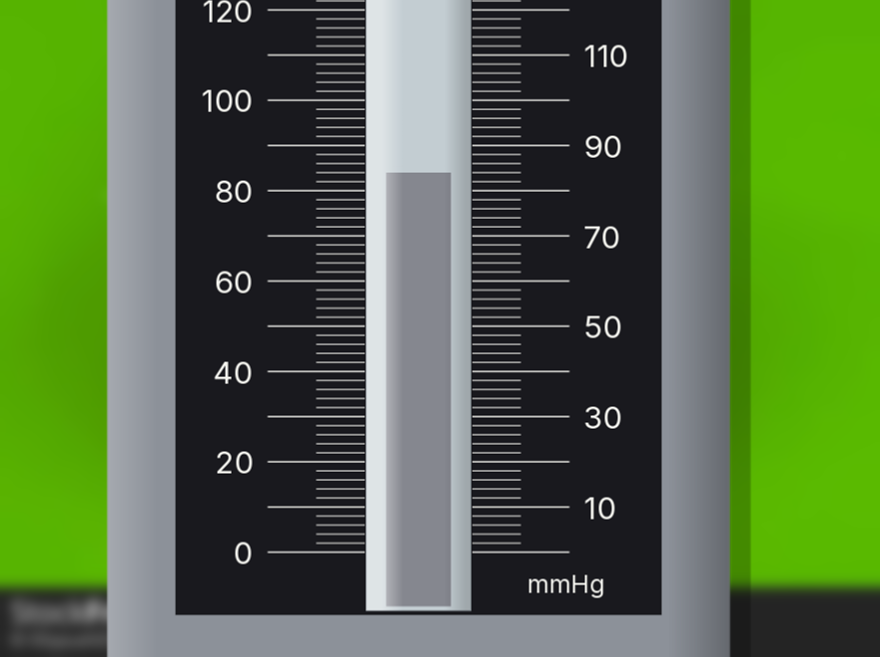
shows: 84 mmHg
